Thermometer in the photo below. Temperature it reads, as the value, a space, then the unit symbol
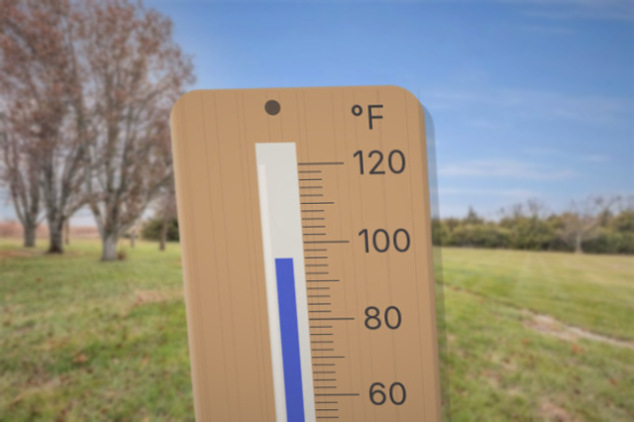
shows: 96 °F
